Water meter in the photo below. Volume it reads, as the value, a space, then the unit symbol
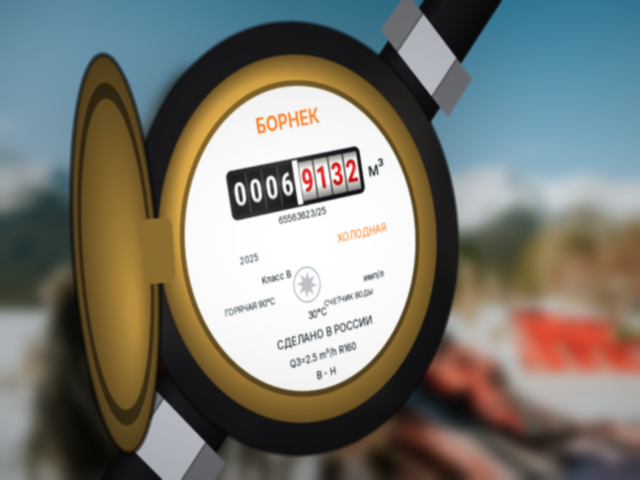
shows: 6.9132 m³
